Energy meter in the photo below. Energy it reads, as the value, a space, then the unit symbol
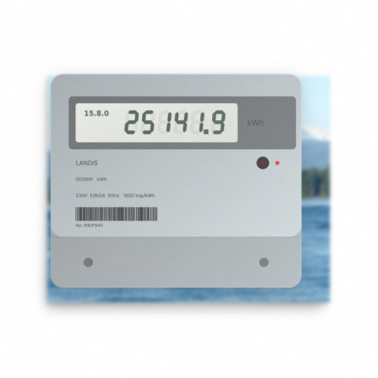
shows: 25141.9 kWh
